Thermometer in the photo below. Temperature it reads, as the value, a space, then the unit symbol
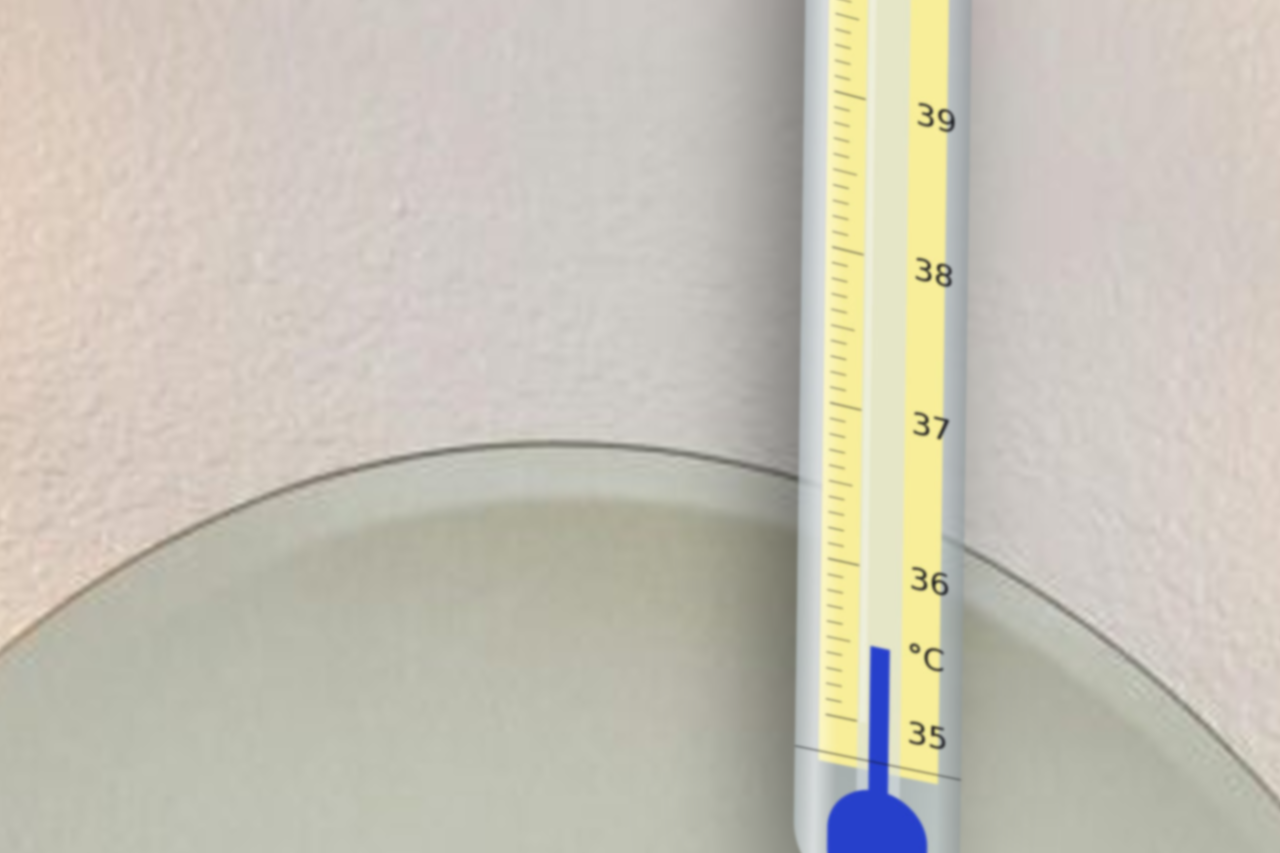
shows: 35.5 °C
